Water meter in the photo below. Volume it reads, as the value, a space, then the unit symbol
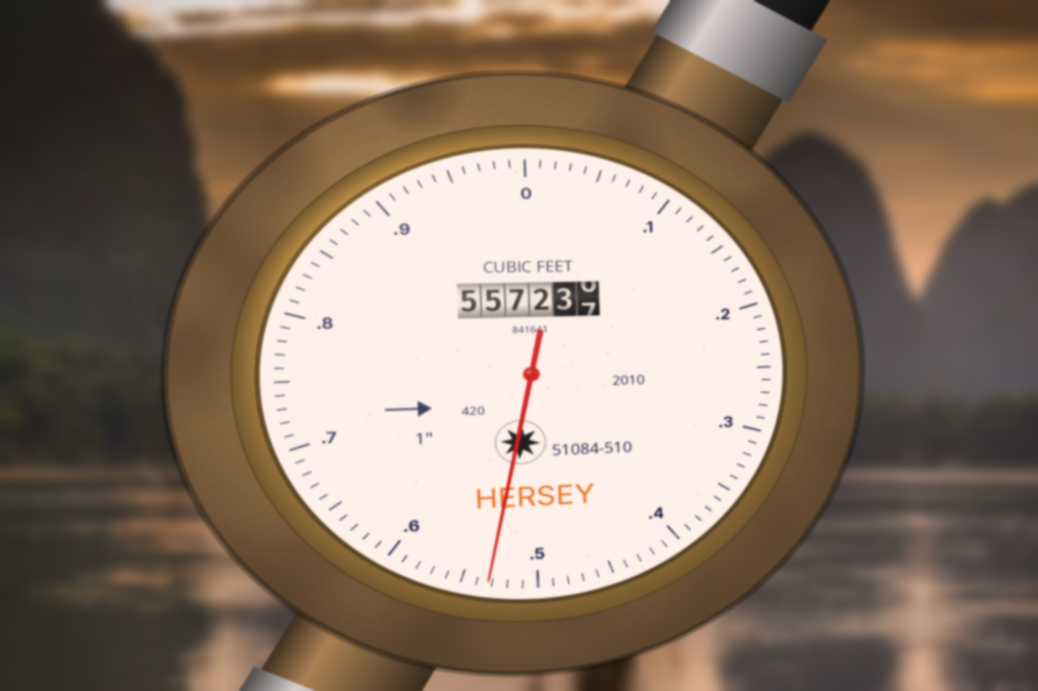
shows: 557236.53 ft³
